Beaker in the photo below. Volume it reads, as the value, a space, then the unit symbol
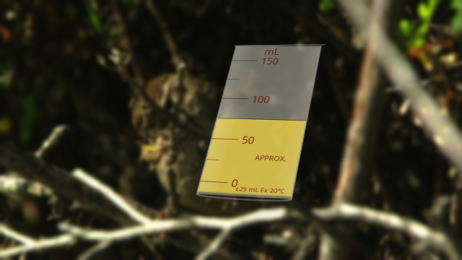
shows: 75 mL
